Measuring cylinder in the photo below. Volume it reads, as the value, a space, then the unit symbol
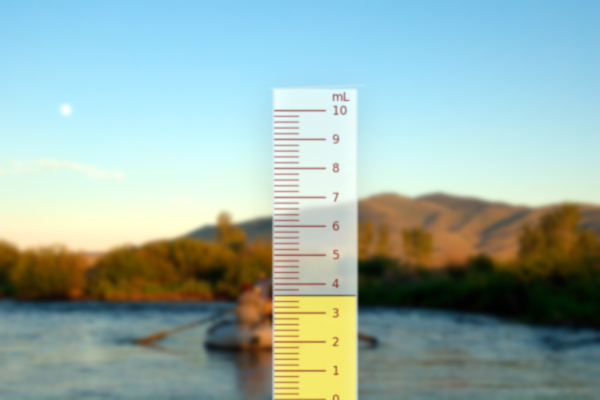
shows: 3.6 mL
